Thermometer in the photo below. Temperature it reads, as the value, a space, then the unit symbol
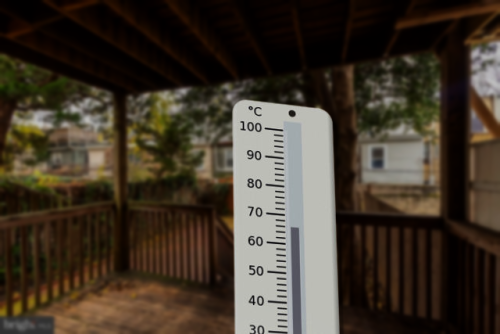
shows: 66 °C
